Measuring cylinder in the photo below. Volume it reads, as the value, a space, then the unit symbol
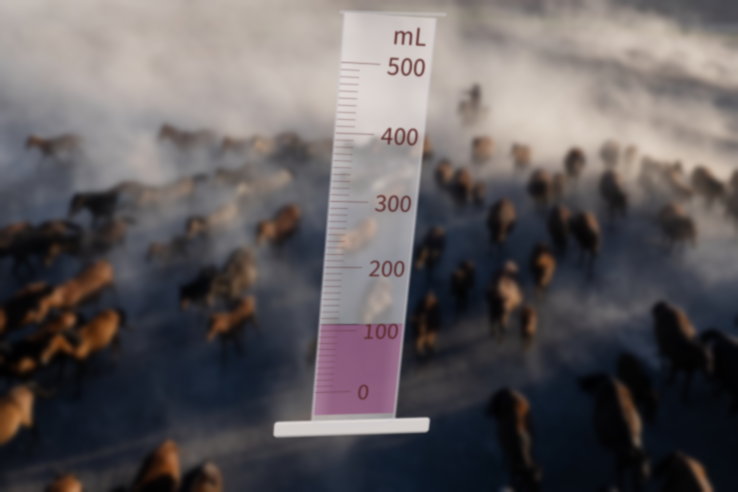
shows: 110 mL
